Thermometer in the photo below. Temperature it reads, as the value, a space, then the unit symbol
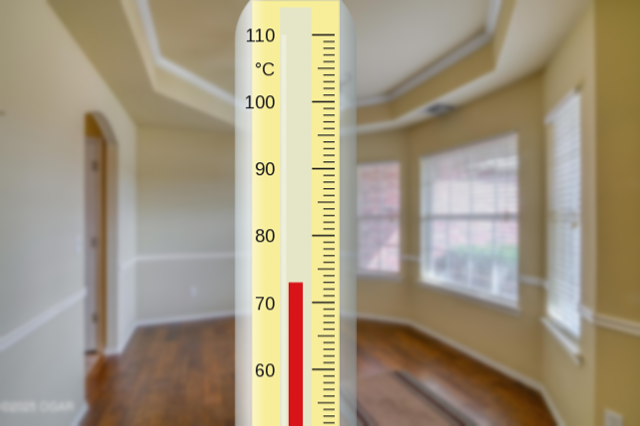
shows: 73 °C
